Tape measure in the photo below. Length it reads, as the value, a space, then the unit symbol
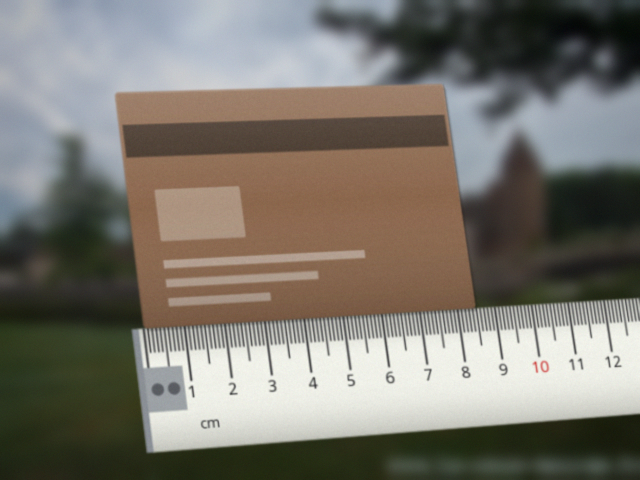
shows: 8.5 cm
